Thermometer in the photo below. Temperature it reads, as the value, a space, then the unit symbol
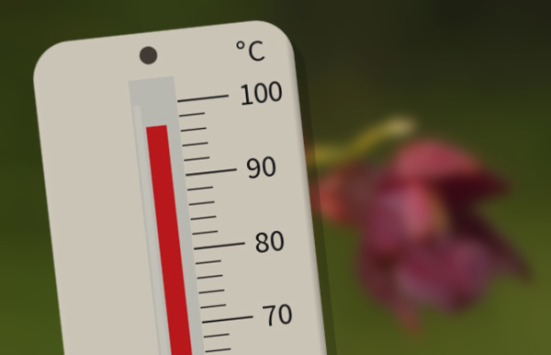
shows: 97 °C
